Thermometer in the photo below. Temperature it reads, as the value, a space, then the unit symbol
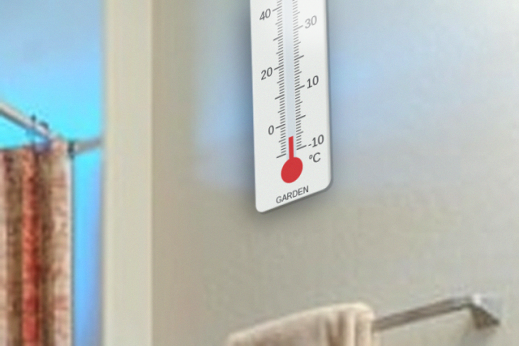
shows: -5 °C
